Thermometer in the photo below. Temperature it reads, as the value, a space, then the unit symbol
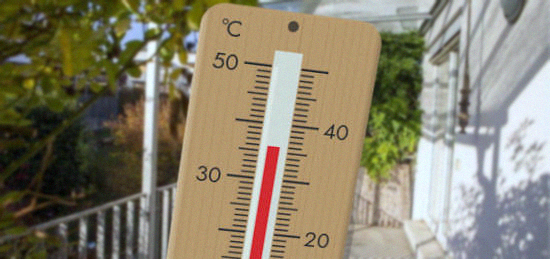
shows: 36 °C
